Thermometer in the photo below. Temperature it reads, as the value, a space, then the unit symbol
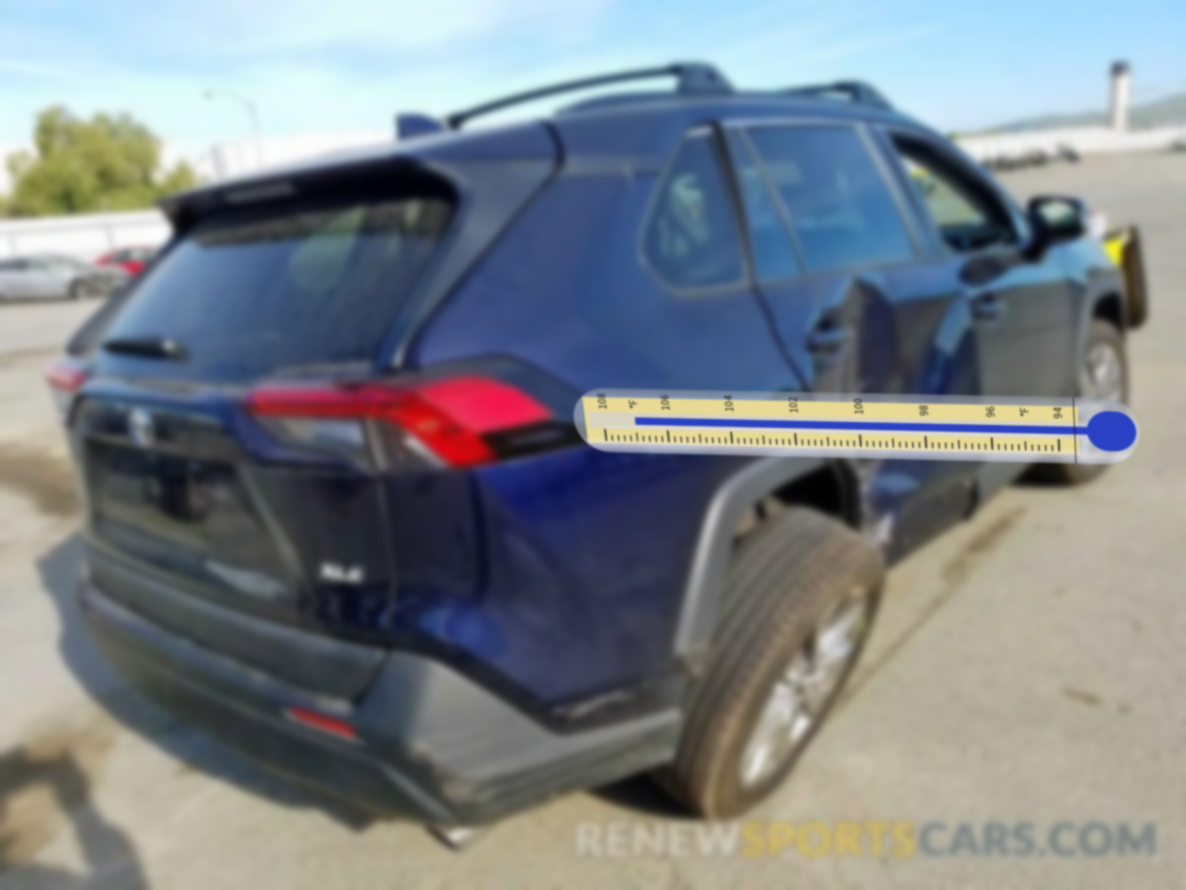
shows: 107 °F
